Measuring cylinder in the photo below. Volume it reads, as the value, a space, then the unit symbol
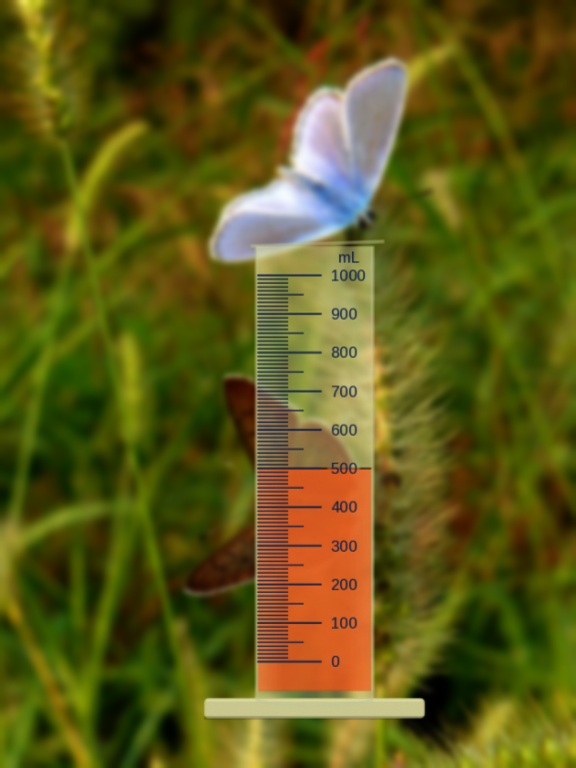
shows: 500 mL
